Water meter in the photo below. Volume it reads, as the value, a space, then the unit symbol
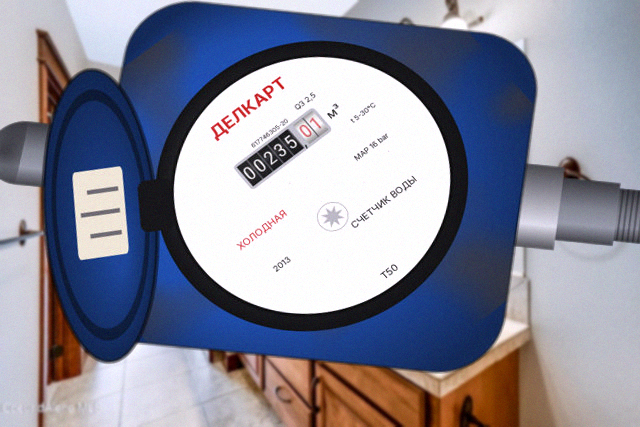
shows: 235.01 m³
